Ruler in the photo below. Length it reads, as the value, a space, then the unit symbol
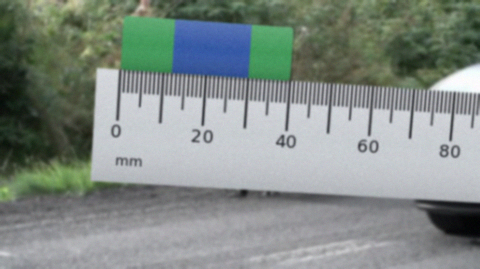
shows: 40 mm
